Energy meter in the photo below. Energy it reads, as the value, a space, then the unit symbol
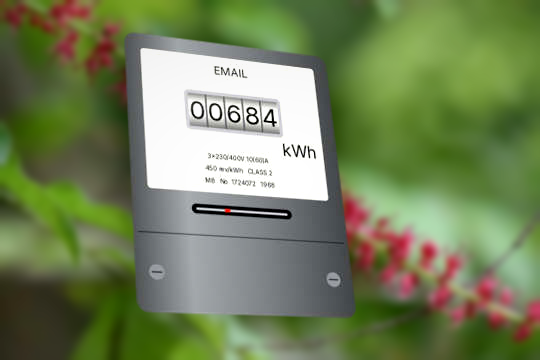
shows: 684 kWh
